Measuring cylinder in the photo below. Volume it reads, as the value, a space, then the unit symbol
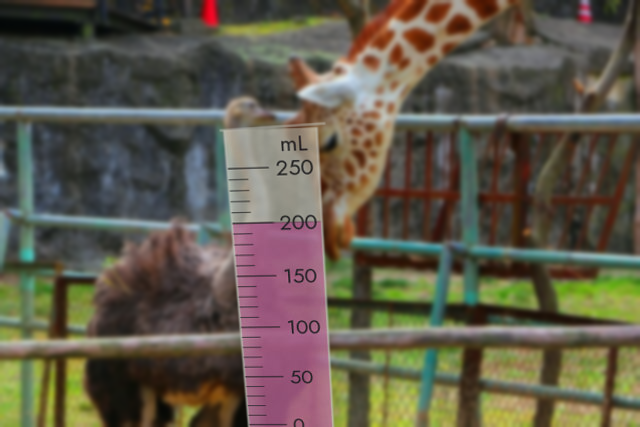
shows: 200 mL
